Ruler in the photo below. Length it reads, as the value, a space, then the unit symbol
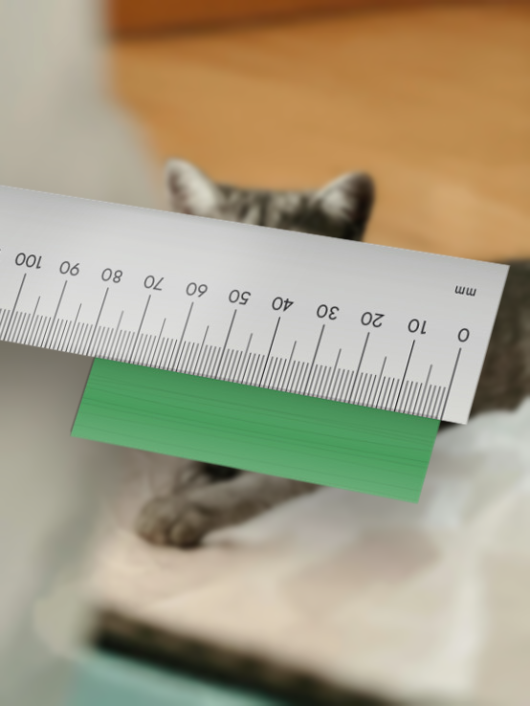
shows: 78 mm
